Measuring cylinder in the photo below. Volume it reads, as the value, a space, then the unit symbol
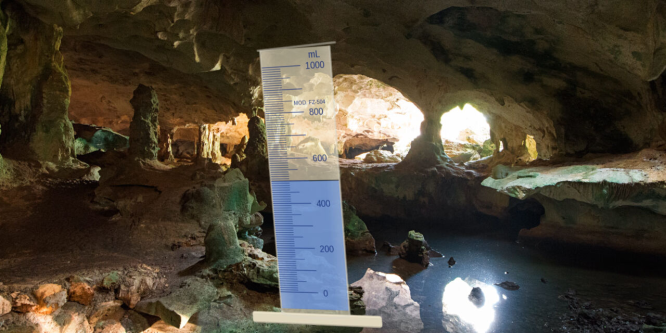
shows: 500 mL
